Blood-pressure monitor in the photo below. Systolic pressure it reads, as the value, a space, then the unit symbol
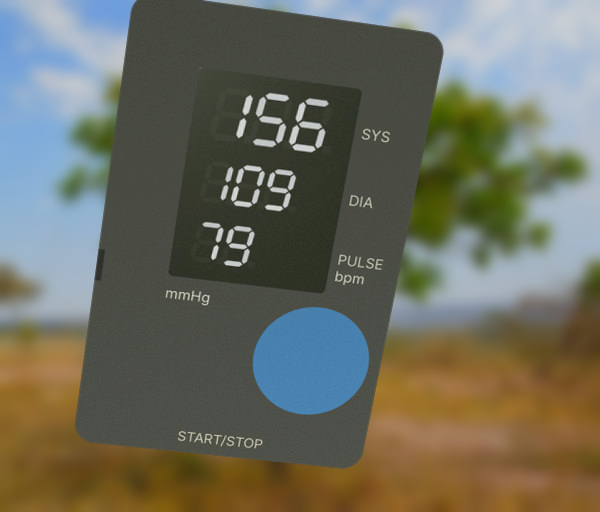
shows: 156 mmHg
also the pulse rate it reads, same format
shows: 79 bpm
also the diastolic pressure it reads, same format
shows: 109 mmHg
